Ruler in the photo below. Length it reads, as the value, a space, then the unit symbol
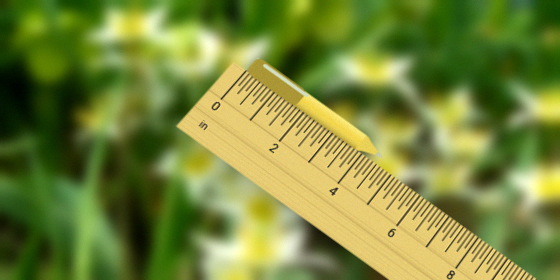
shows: 4.5 in
